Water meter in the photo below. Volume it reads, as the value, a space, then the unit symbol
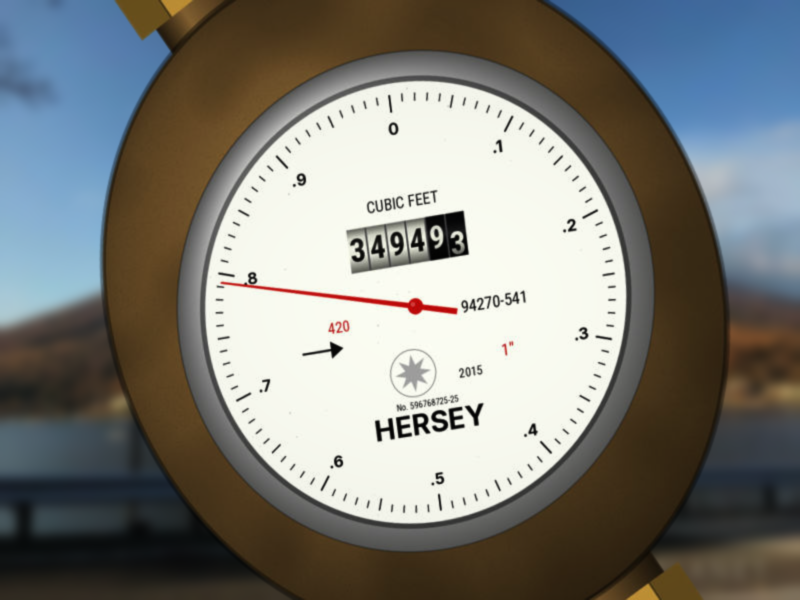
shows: 349492.79 ft³
